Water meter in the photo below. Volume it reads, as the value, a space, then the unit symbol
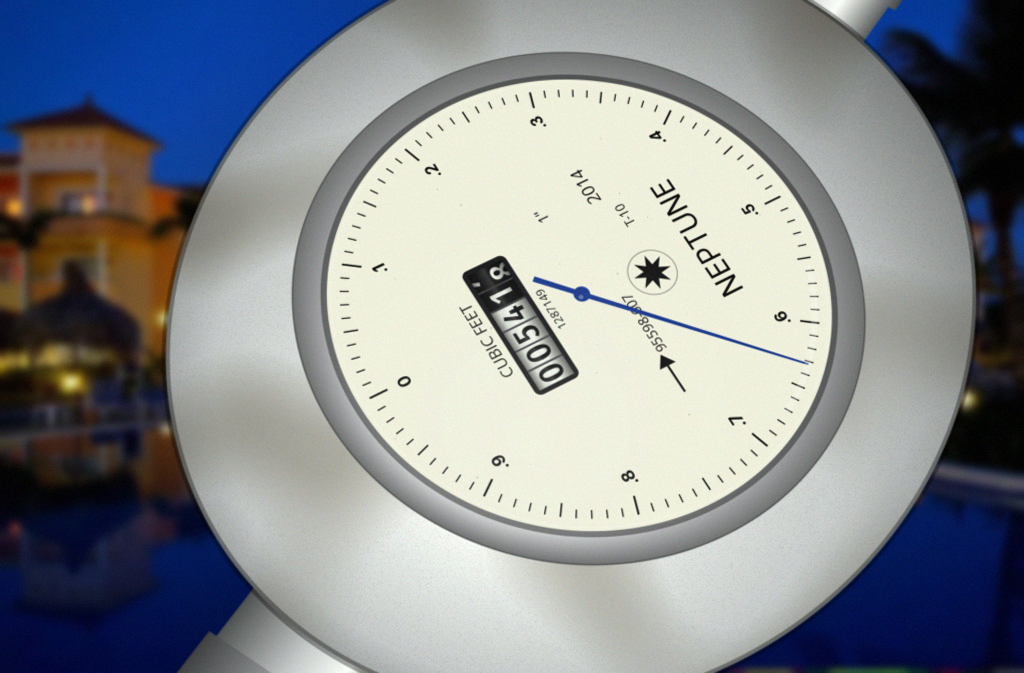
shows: 5417.63 ft³
